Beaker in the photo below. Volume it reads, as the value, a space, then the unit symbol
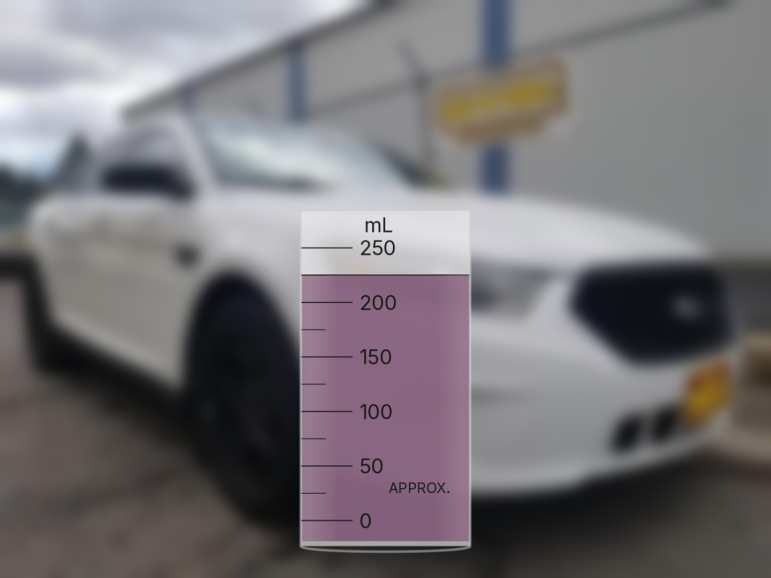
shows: 225 mL
